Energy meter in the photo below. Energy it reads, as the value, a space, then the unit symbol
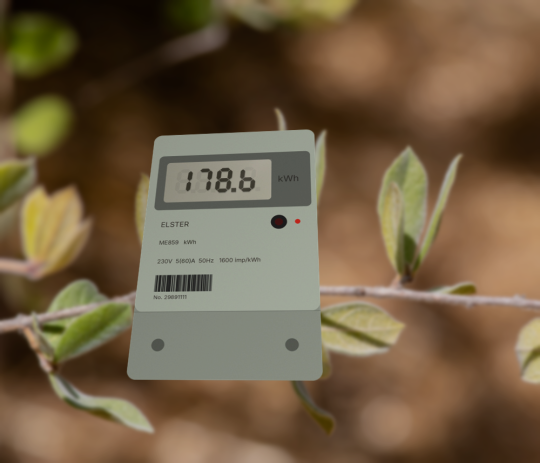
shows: 178.6 kWh
